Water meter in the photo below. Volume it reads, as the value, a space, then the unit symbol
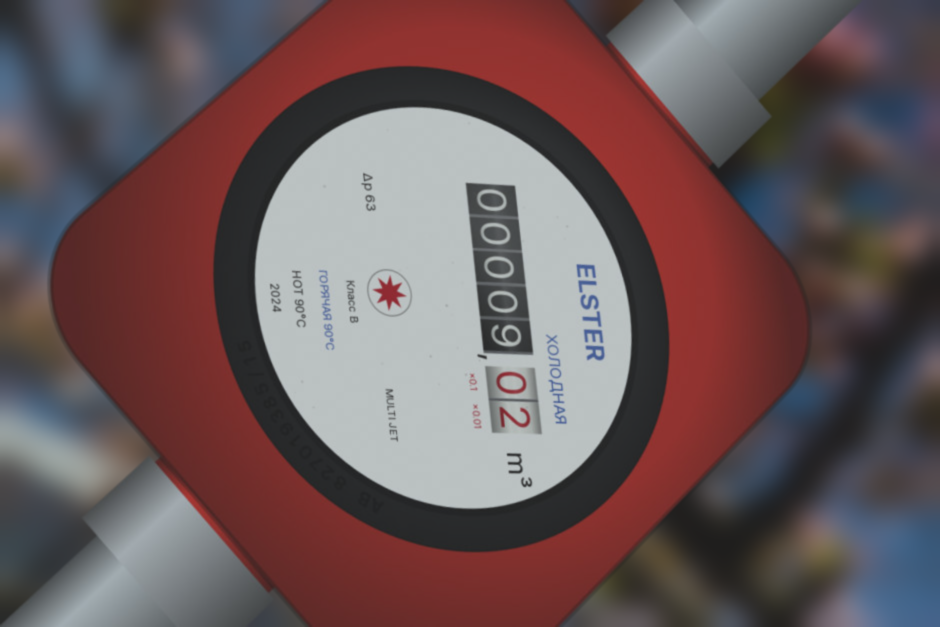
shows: 9.02 m³
